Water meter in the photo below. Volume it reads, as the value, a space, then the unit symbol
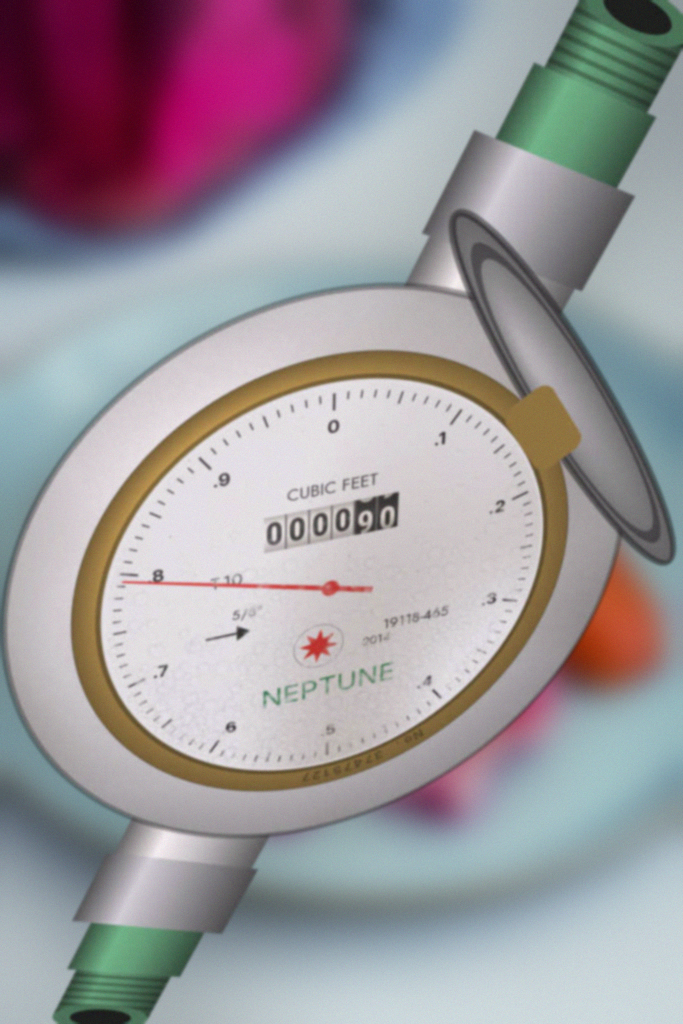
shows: 89.79 ft³
